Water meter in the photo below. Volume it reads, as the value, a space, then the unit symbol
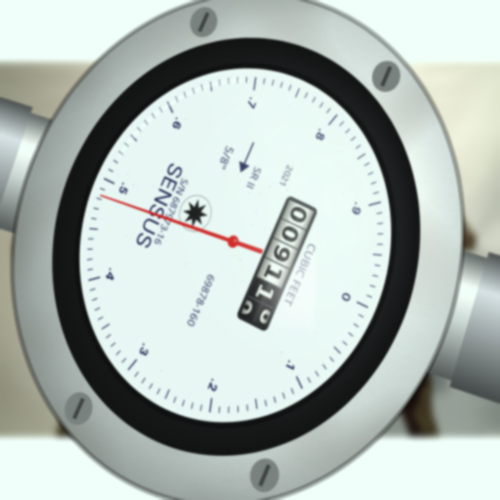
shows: 9118.48 ft³
